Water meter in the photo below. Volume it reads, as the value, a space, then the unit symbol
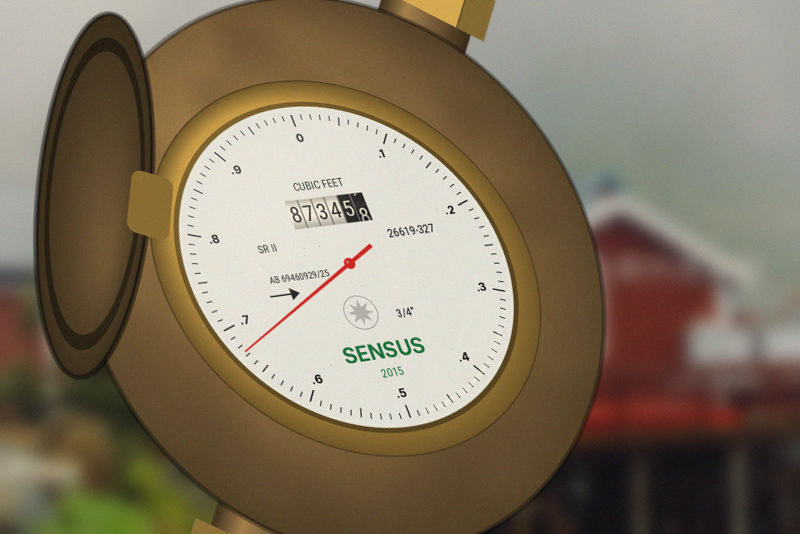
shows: 873457.67 ft³
